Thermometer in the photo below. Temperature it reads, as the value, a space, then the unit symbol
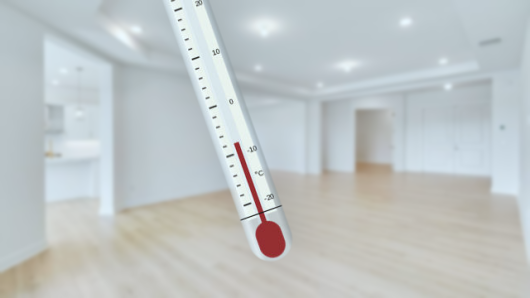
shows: -8 °C
